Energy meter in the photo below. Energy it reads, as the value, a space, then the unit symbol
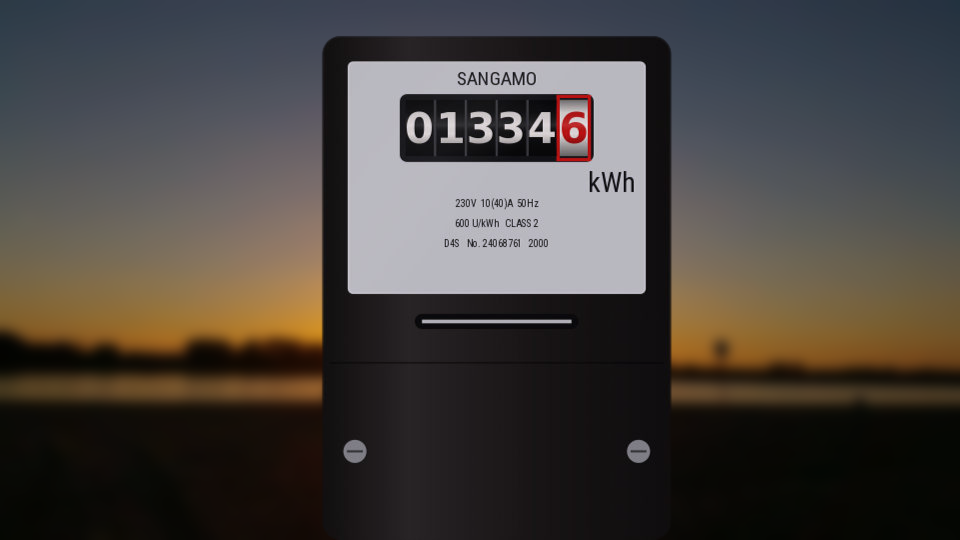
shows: 1334.6 kWh
